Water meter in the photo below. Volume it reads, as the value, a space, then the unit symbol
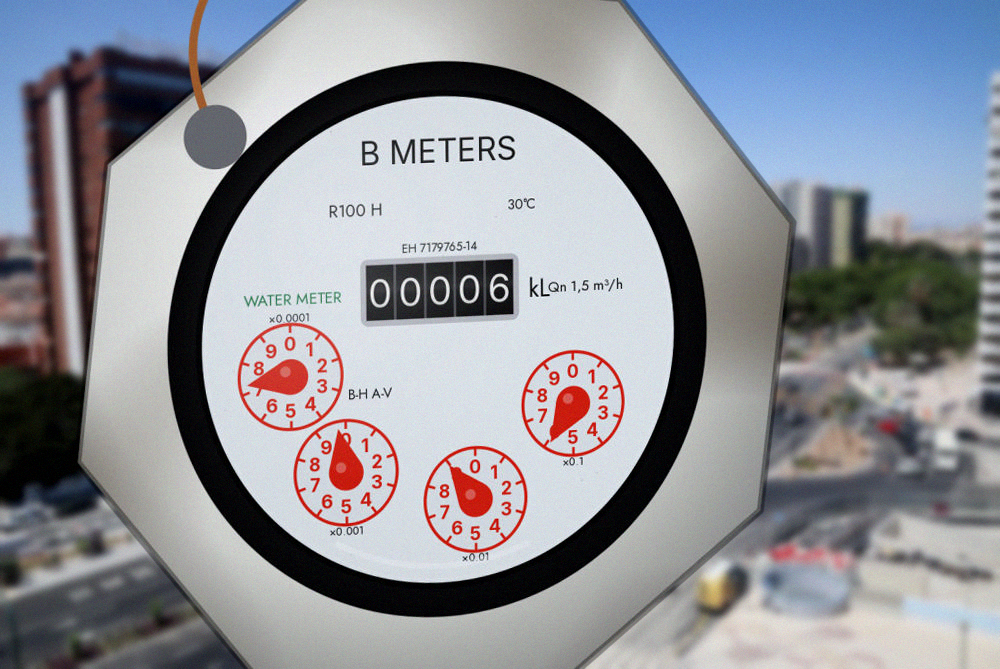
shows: 6.5897 kL
